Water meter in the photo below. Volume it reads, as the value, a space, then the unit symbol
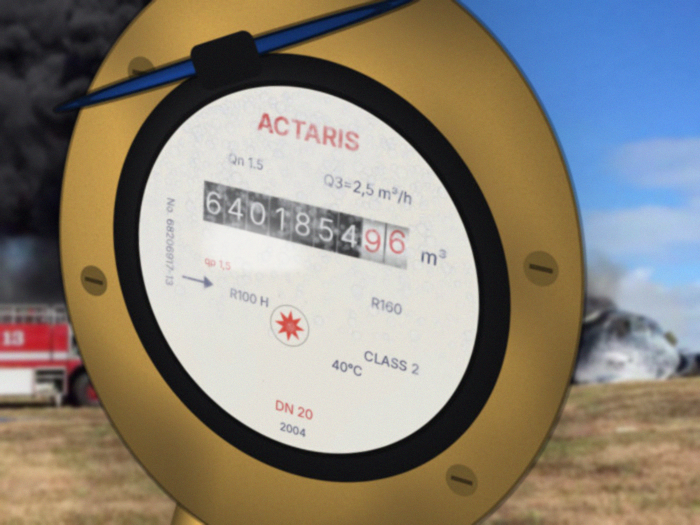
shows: 6401854.96 m³
